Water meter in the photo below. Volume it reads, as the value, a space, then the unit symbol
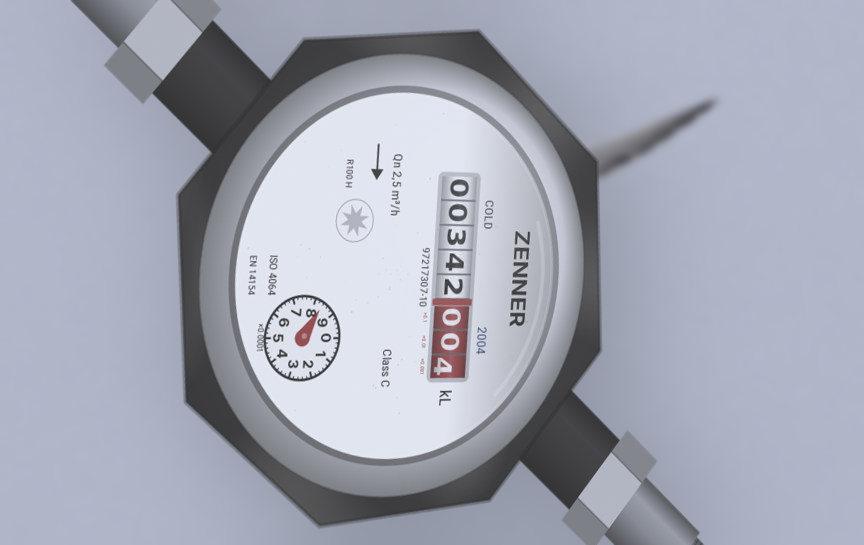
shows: 342.0038 kL
